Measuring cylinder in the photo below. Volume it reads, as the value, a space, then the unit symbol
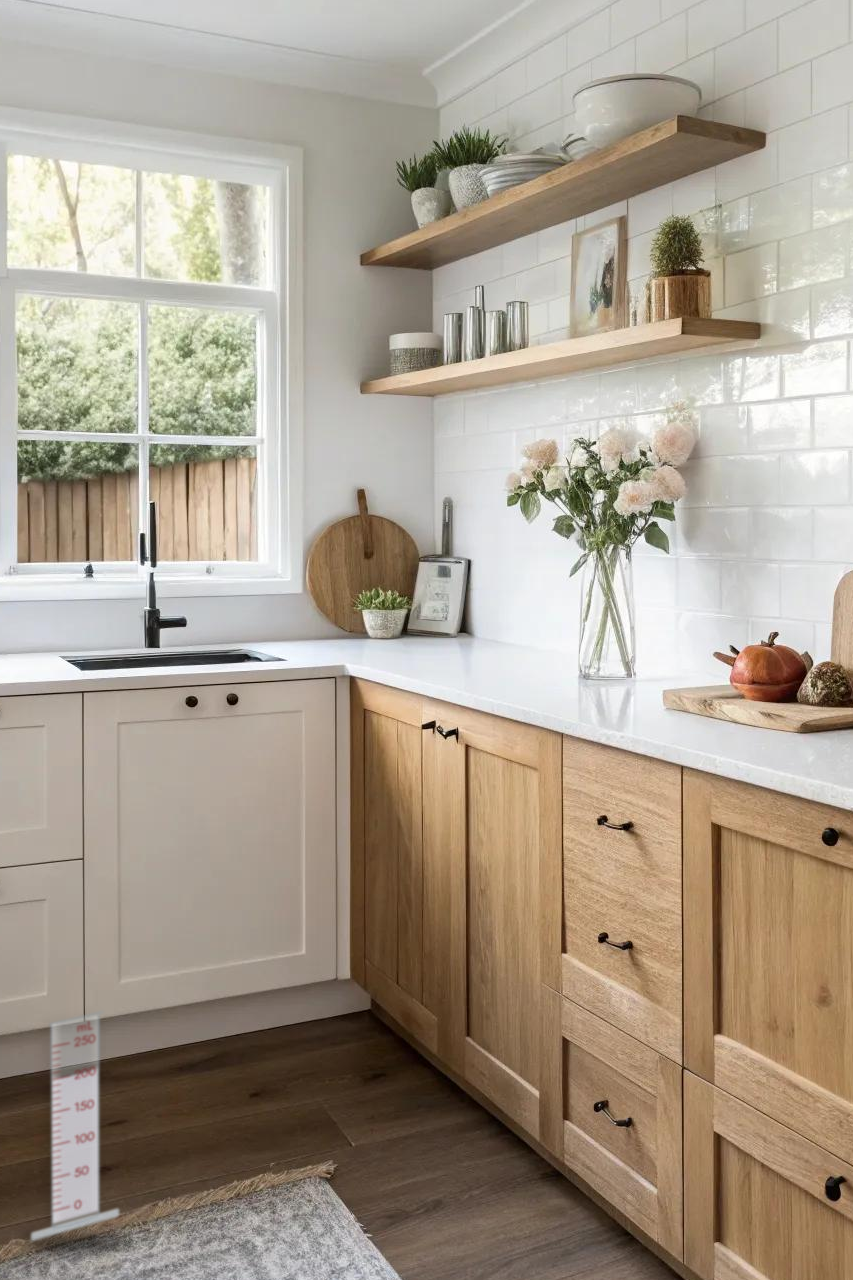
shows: 200 mL
